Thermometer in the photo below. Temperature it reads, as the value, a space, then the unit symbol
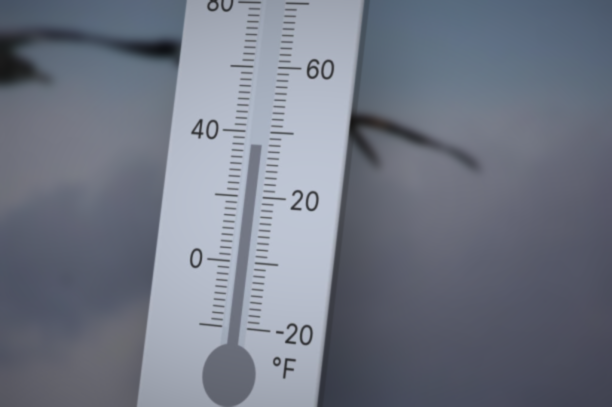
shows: 36 °F
